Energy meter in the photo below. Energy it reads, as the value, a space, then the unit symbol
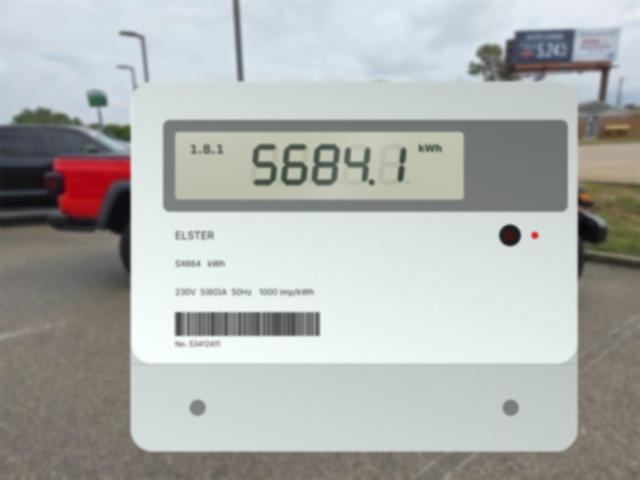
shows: 5684.1 kWh
